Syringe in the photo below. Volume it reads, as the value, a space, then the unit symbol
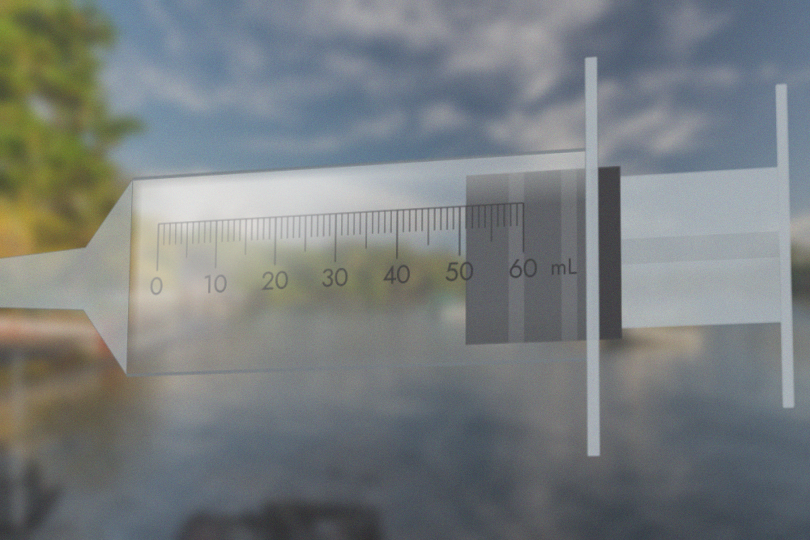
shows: 51 mL
